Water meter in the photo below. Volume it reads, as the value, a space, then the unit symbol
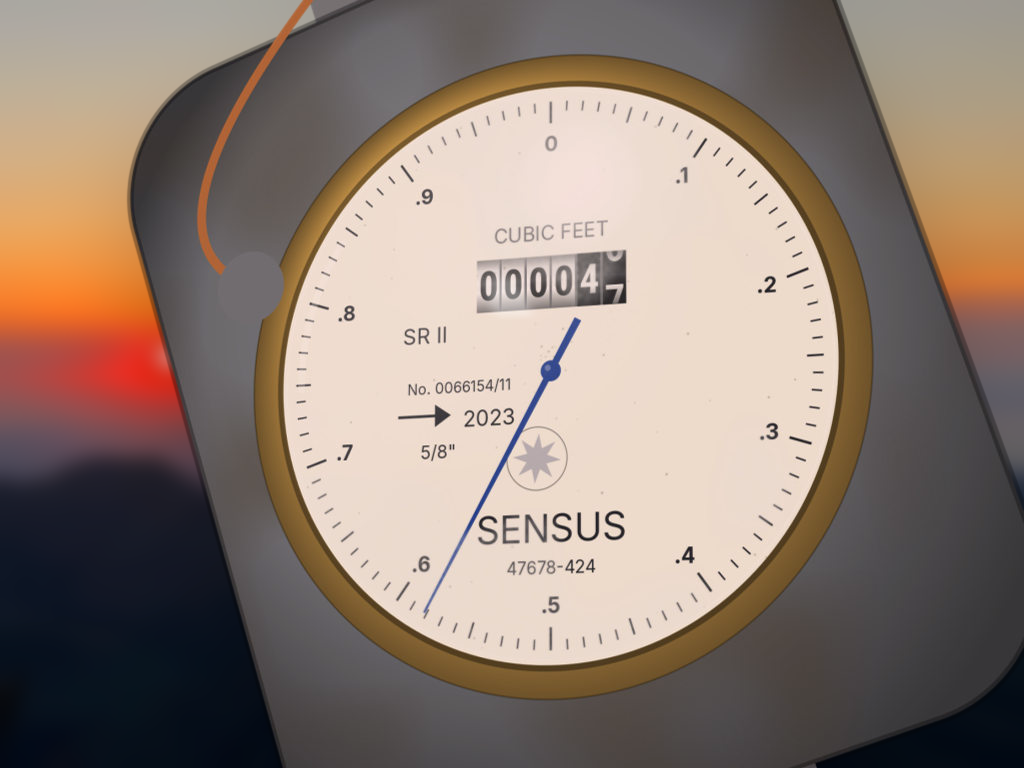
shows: 46.58 ft³
